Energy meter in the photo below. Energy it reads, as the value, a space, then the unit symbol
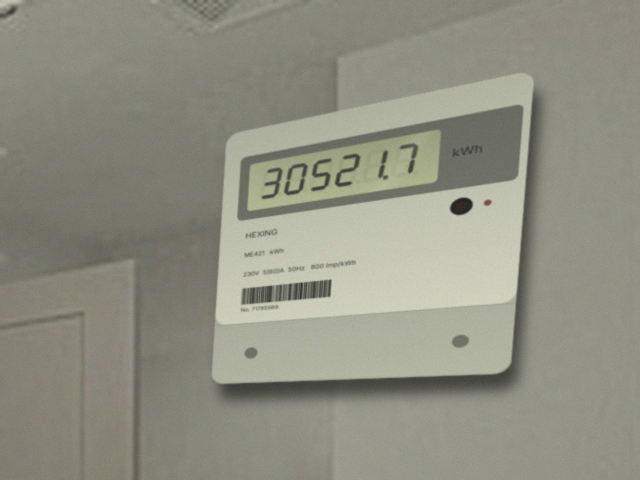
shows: 30521.7 kWh
